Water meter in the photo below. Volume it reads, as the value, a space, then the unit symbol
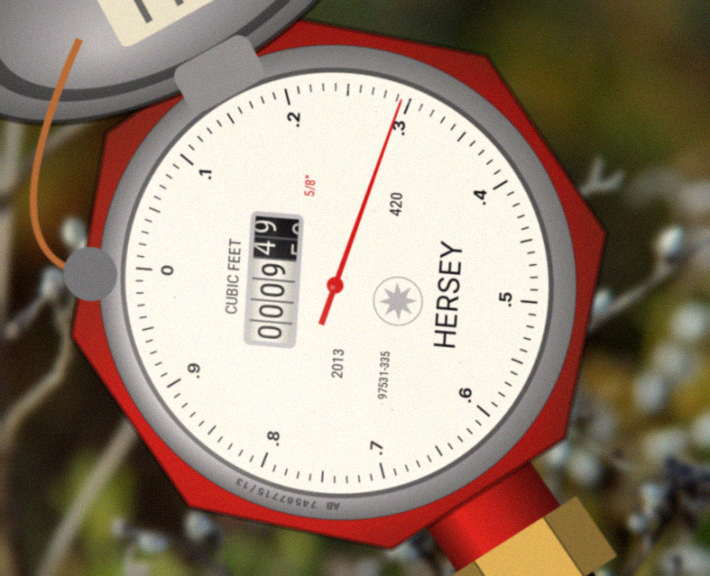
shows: 949.29 ft³
